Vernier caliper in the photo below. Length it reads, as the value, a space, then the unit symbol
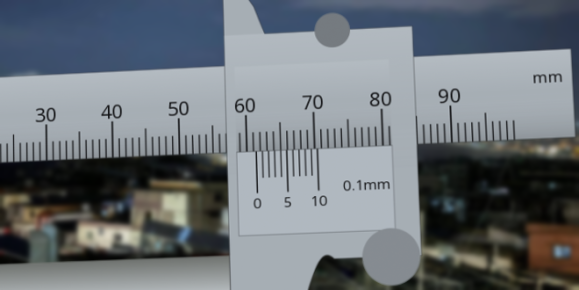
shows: 61.4 mm
